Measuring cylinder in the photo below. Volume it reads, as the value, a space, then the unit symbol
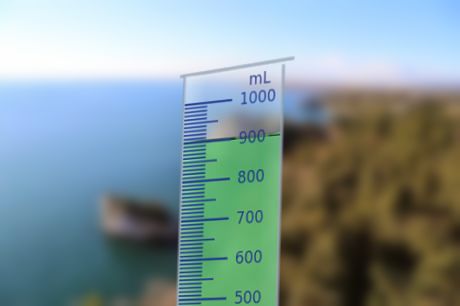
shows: 900 mL
